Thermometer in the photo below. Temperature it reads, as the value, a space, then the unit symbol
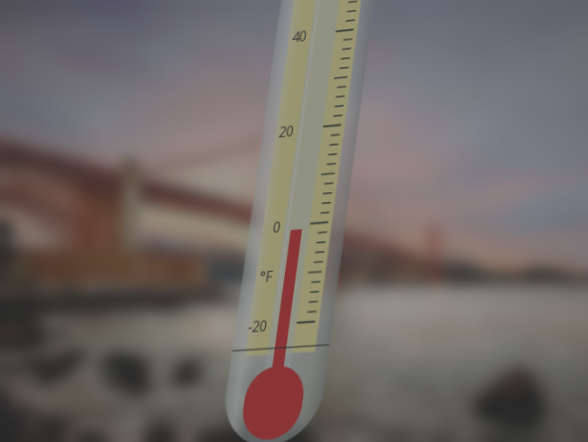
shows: -1 °F
